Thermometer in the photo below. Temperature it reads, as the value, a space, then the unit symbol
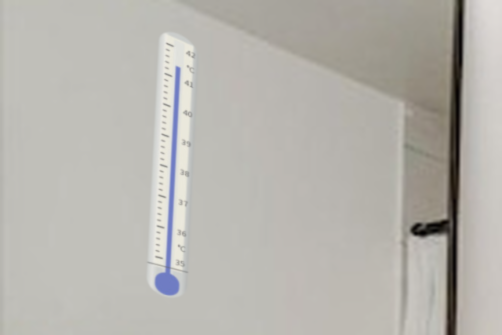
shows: 41.4 °C
